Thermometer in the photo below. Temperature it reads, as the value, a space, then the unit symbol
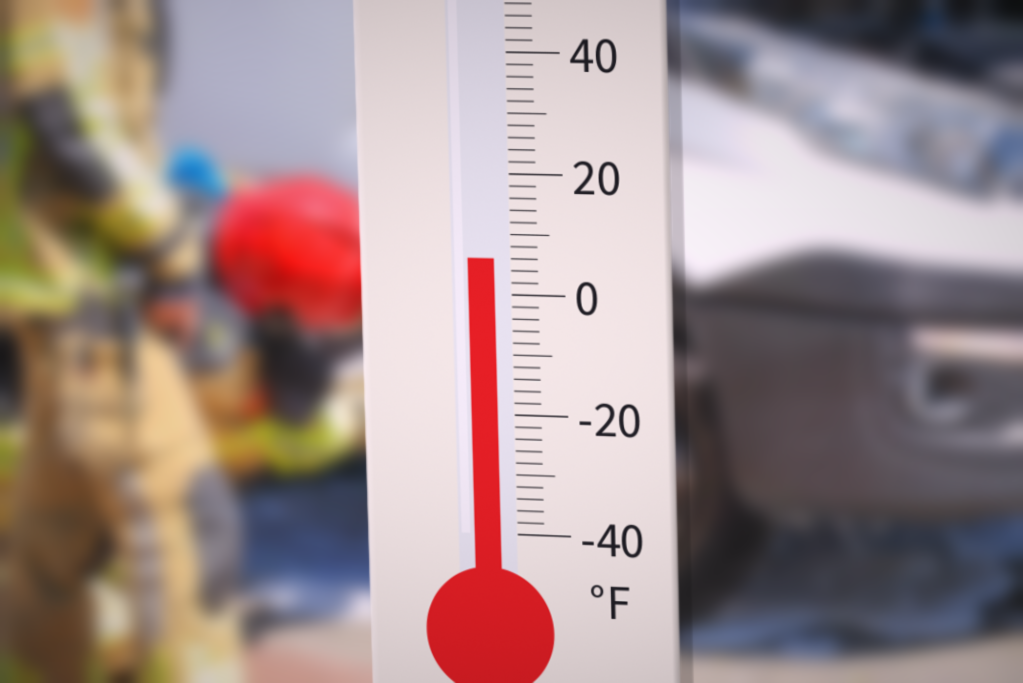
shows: 6 °F
